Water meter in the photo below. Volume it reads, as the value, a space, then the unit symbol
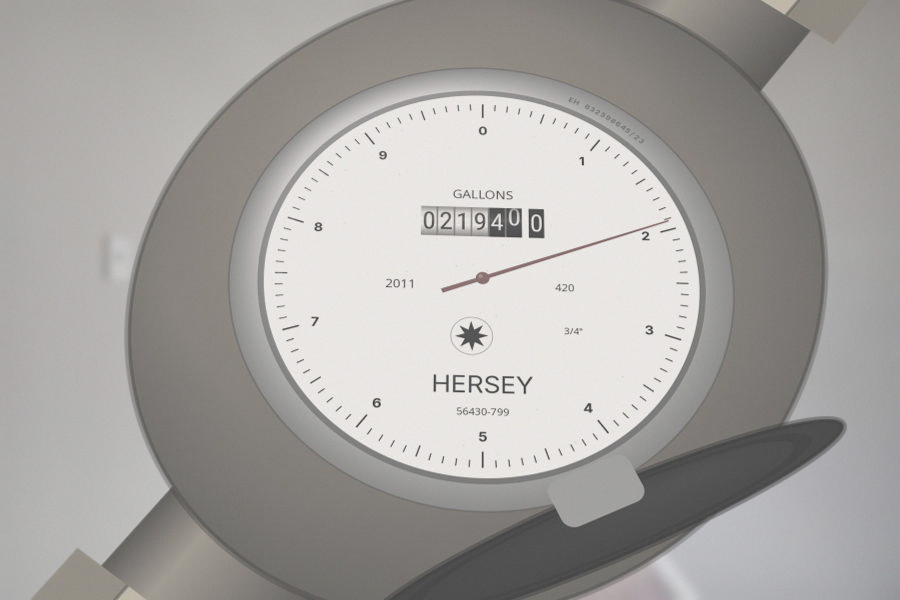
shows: 219401.9 gal
